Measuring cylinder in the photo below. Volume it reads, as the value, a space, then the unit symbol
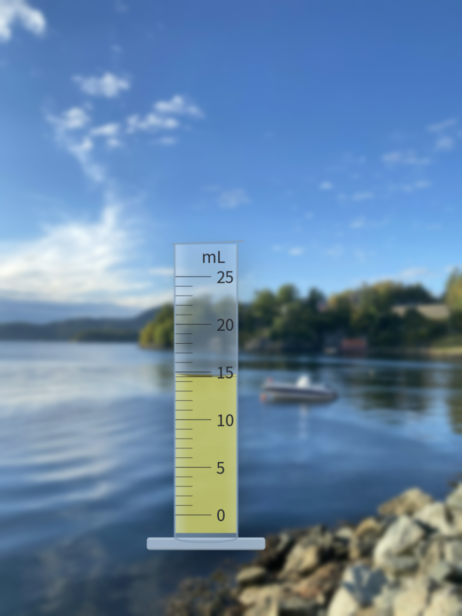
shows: 14.5 mL
